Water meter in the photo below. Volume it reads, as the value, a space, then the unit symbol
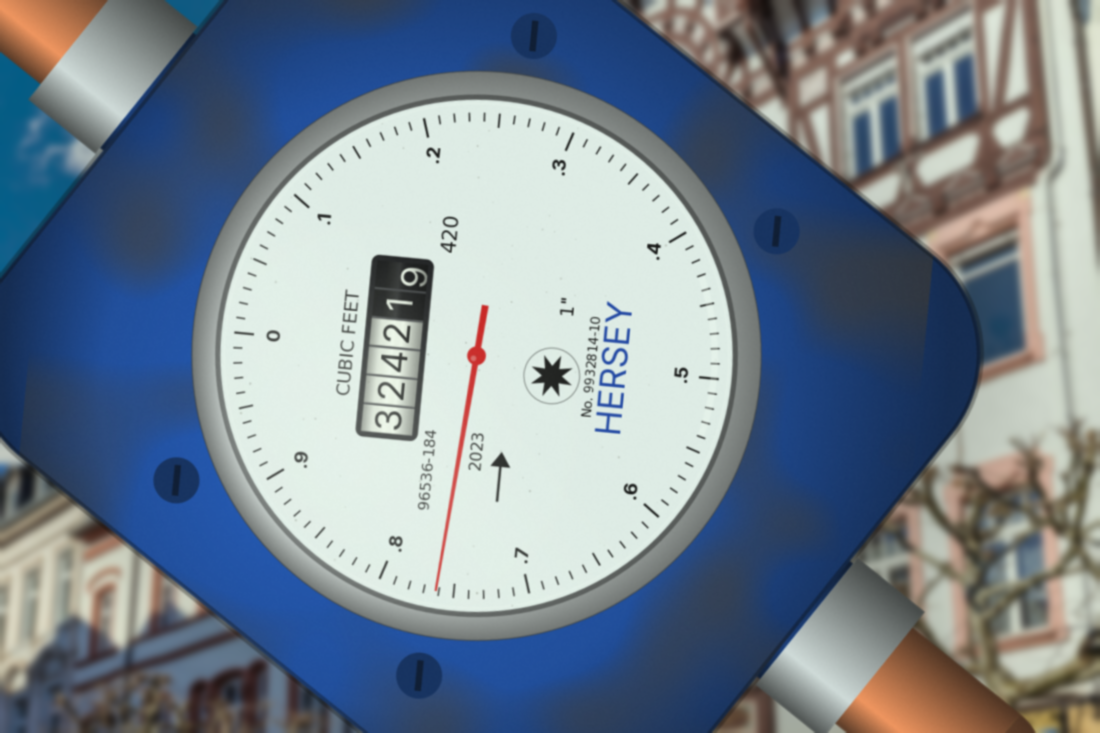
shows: 324218.76 ft³
